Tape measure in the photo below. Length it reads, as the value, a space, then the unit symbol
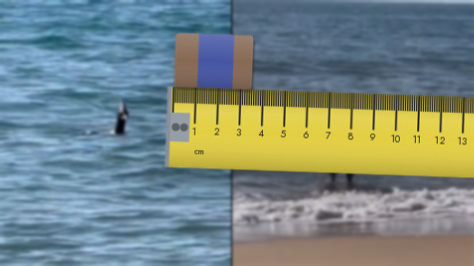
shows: 3.5 cm
